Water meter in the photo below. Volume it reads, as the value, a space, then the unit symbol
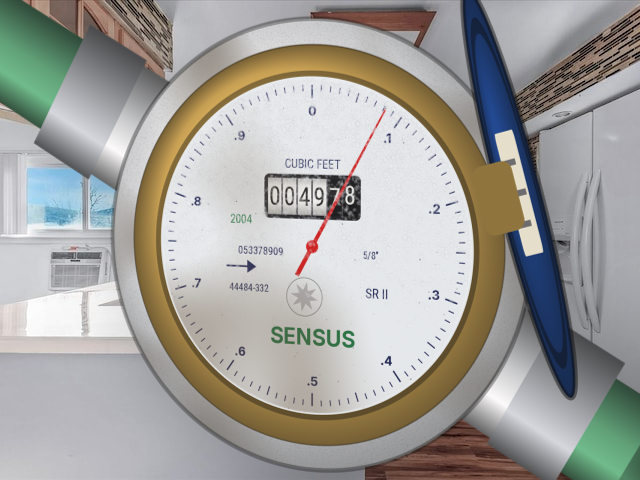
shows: 4978.08 ft³
